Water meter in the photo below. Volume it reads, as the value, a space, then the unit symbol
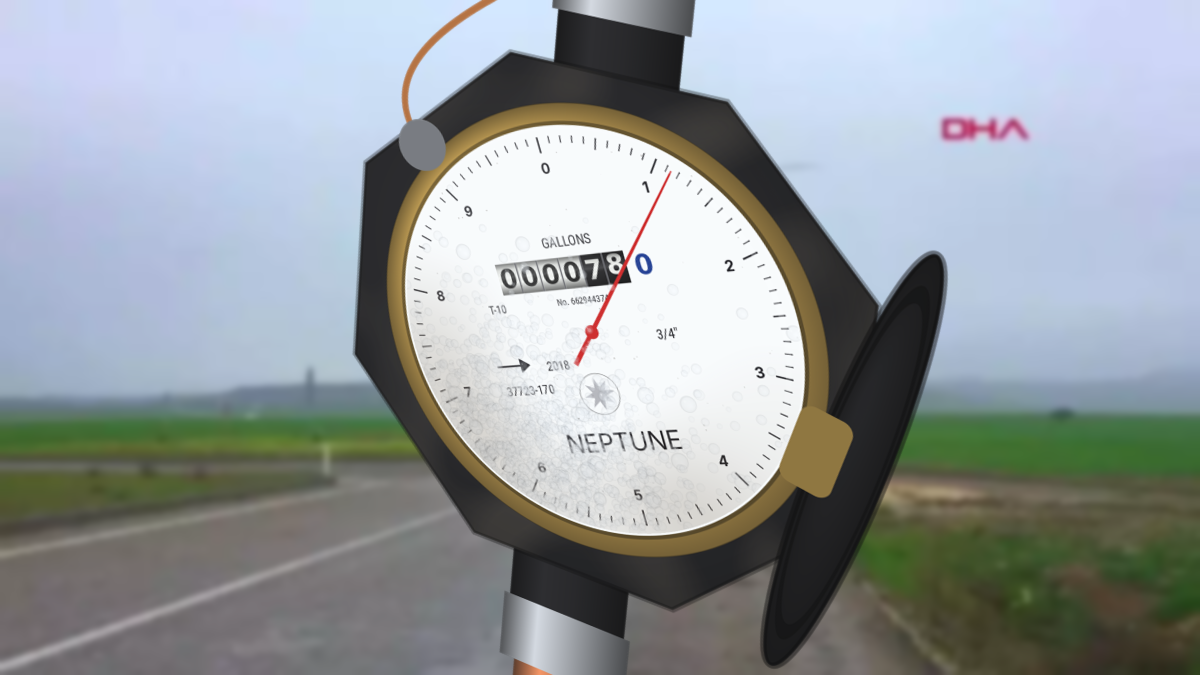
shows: 781.1 gal
